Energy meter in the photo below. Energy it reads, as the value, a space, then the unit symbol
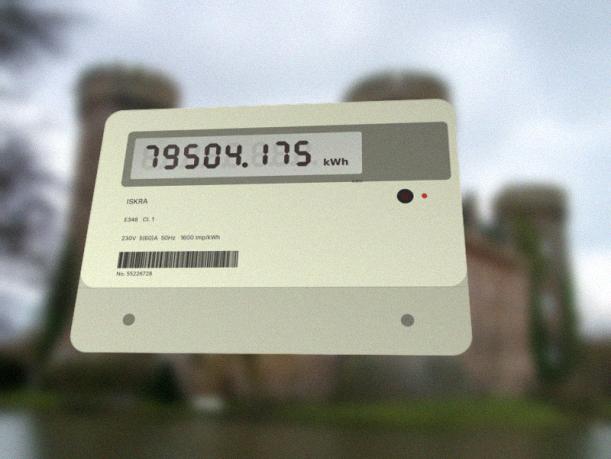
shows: 79504.175 kWh
